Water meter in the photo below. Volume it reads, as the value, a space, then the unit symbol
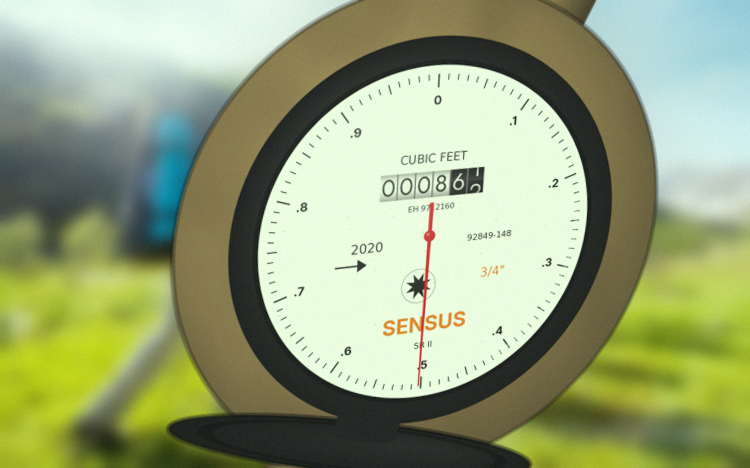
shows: 861.50 ft³
